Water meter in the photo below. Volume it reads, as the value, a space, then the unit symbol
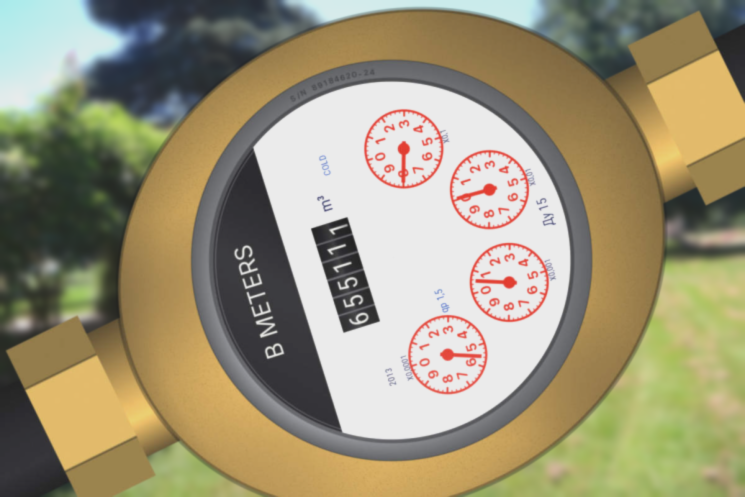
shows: 655110.8005 m³
